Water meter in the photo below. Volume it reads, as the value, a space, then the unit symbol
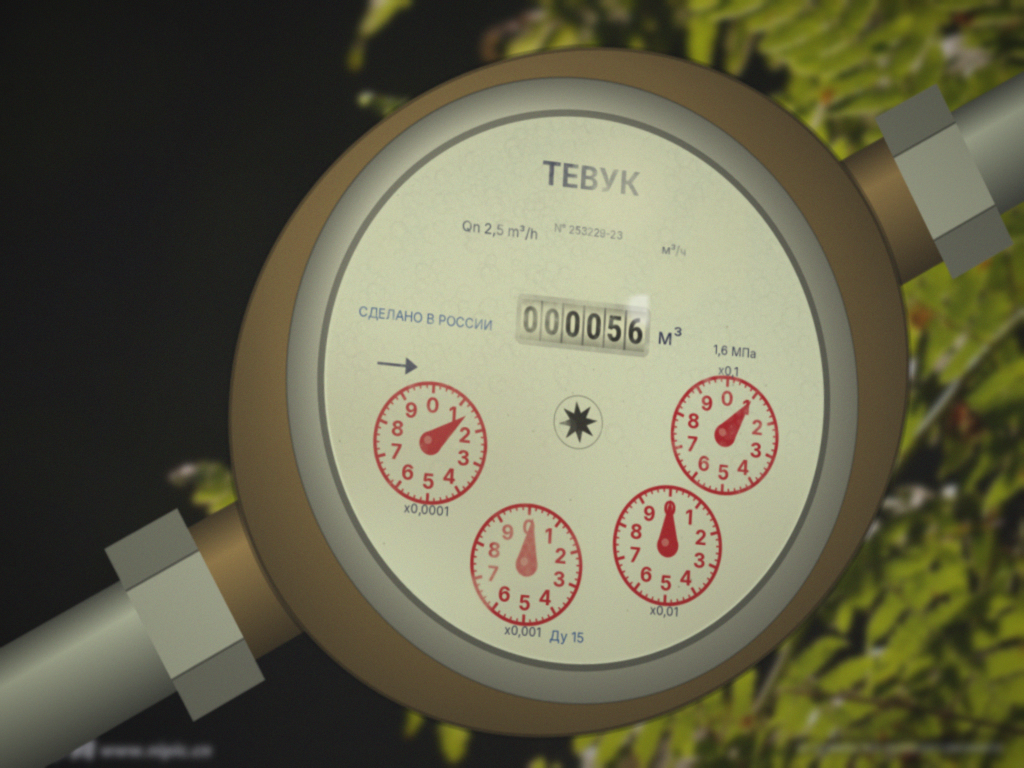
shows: 56.1001 m³
